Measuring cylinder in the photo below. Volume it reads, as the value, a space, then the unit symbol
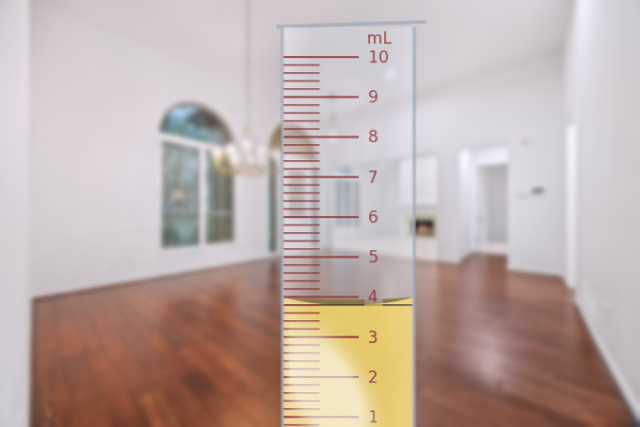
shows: 3.8 mL
